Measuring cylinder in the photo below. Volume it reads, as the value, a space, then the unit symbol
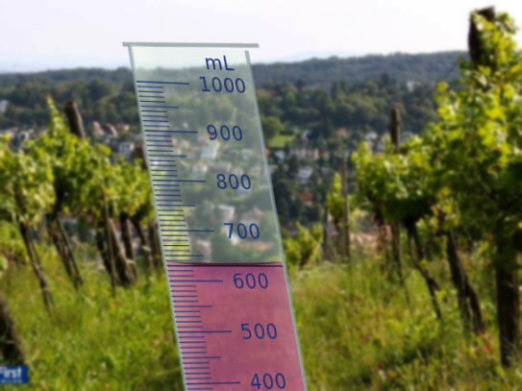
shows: 630 mL
